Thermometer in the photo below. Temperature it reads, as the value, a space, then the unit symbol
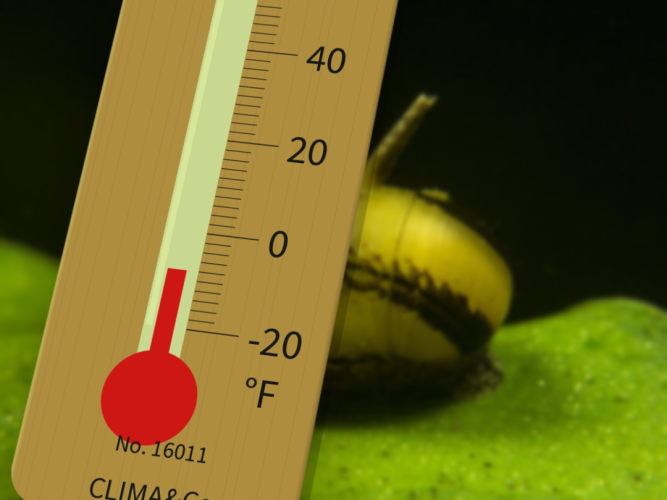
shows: -8 °F
